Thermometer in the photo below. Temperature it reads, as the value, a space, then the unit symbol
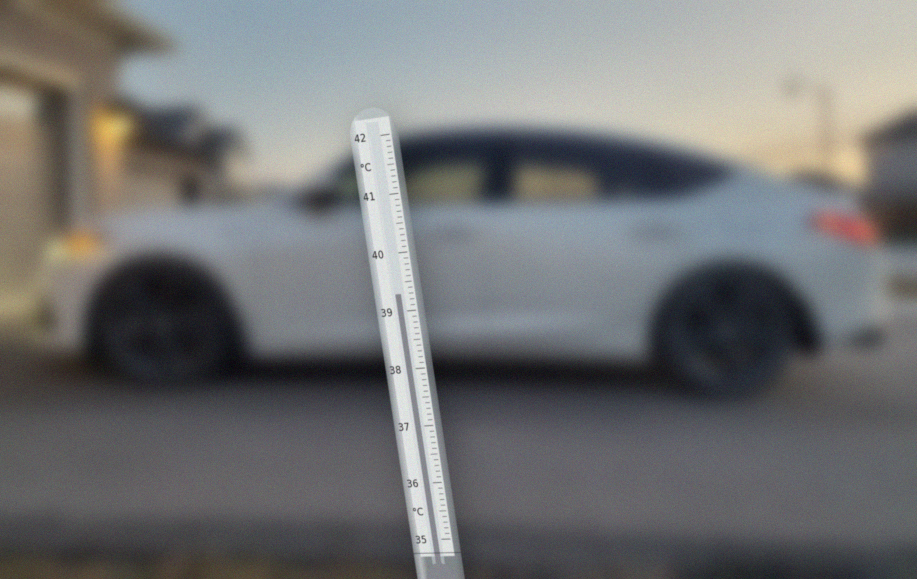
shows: 39.3 °C
